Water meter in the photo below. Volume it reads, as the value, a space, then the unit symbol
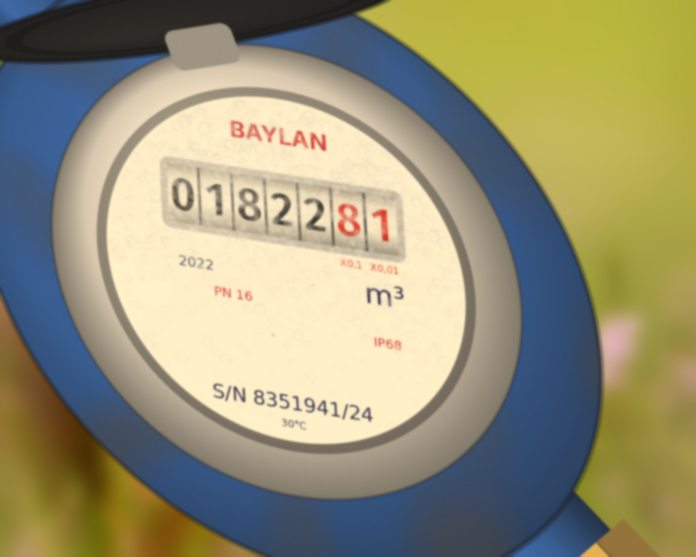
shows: 1822.81 m³
